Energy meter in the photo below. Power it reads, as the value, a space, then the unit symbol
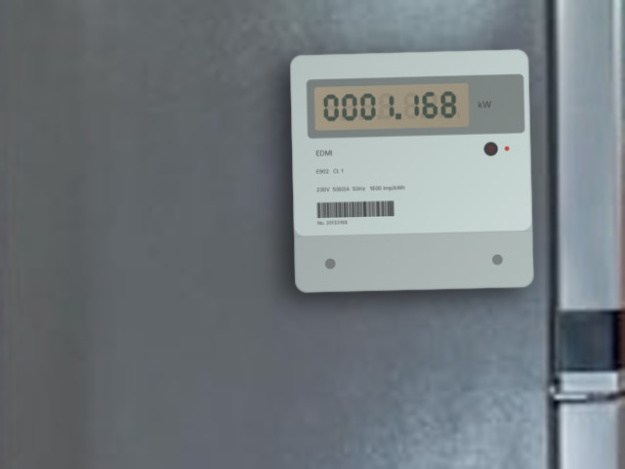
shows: 1.168 kW
